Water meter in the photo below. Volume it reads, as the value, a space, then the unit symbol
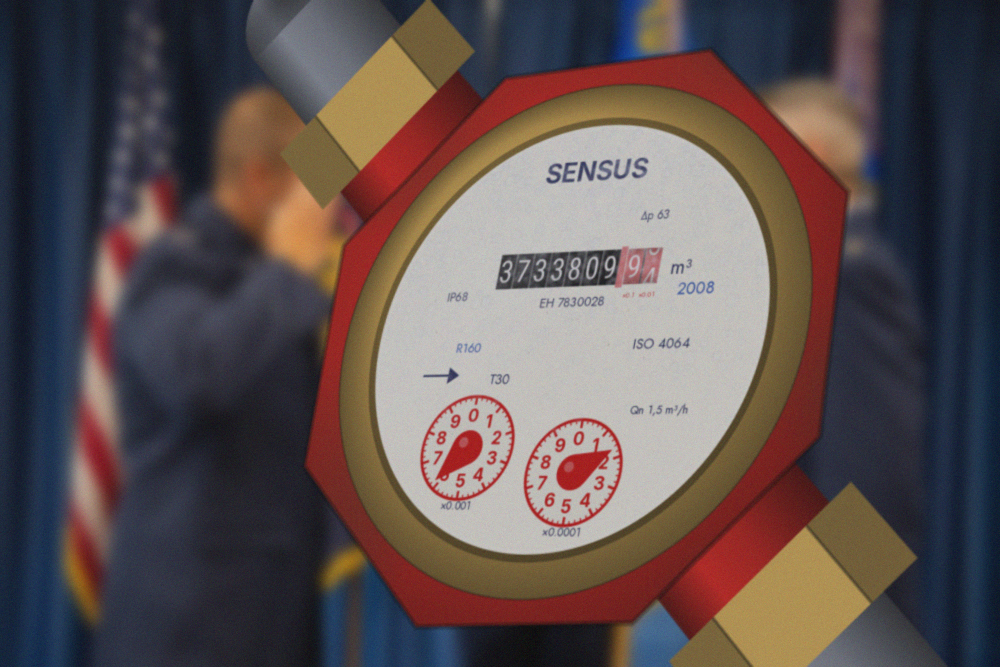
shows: 3733809.9361 m³
